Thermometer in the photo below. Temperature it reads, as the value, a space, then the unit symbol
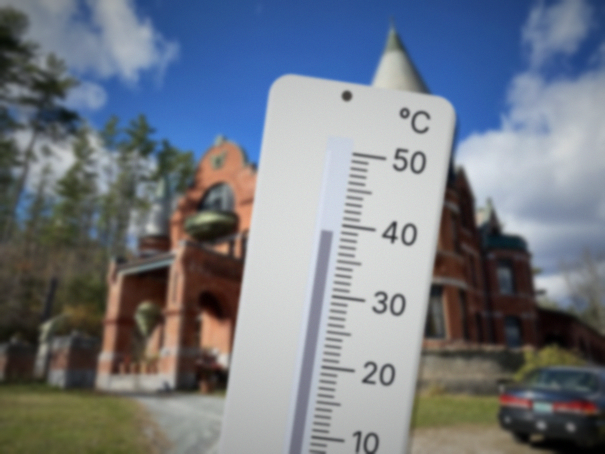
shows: 39 °C
